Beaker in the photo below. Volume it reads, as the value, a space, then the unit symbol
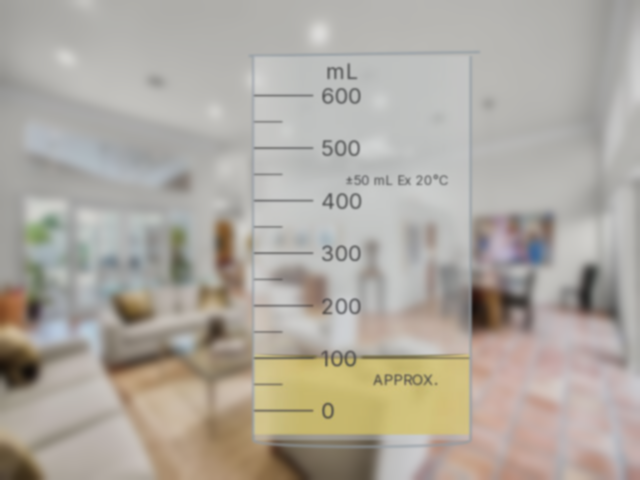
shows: 100 mL
